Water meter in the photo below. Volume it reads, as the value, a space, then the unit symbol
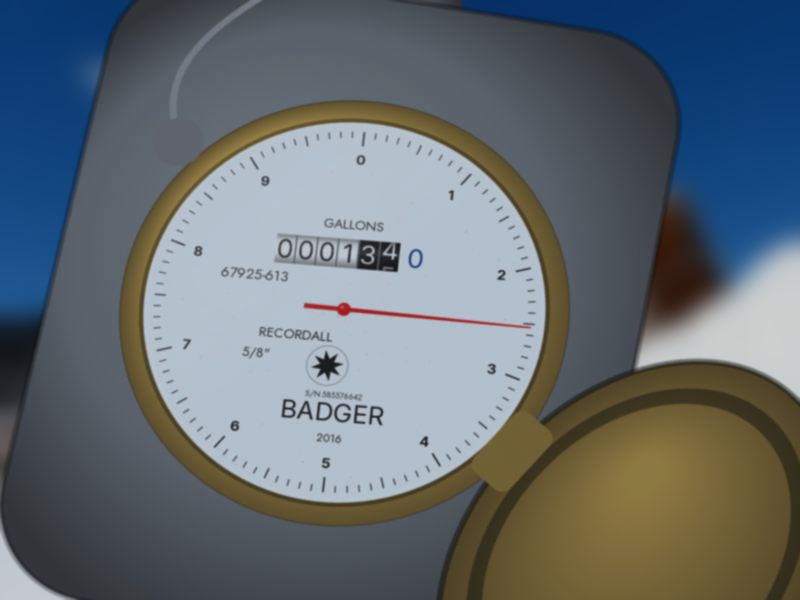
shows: 1342.5 gal
